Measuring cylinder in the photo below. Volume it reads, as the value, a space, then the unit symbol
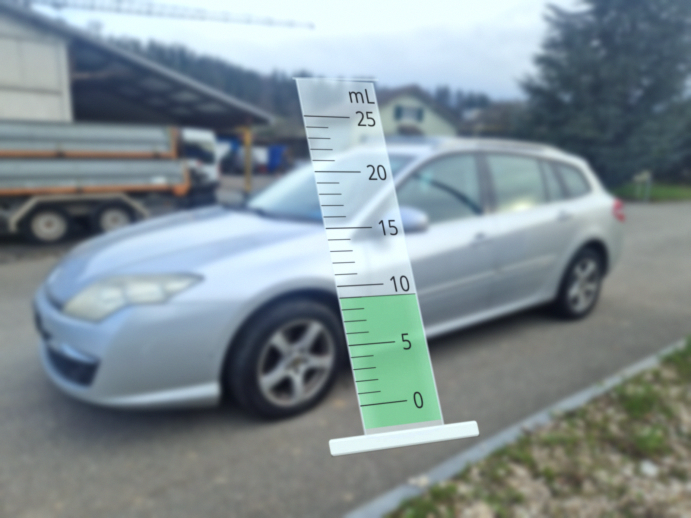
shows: 9 mL
